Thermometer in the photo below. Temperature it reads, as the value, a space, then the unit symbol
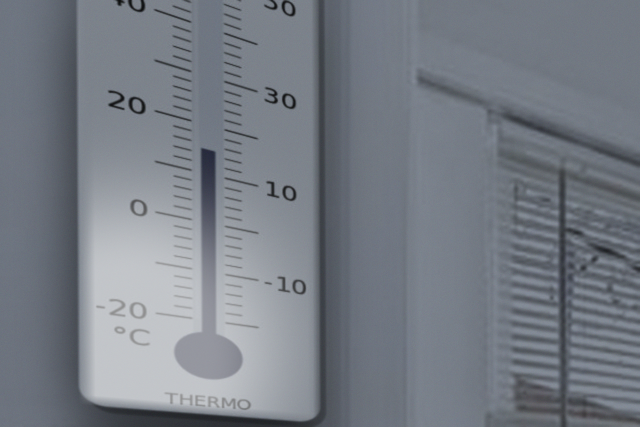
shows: 15 °C
